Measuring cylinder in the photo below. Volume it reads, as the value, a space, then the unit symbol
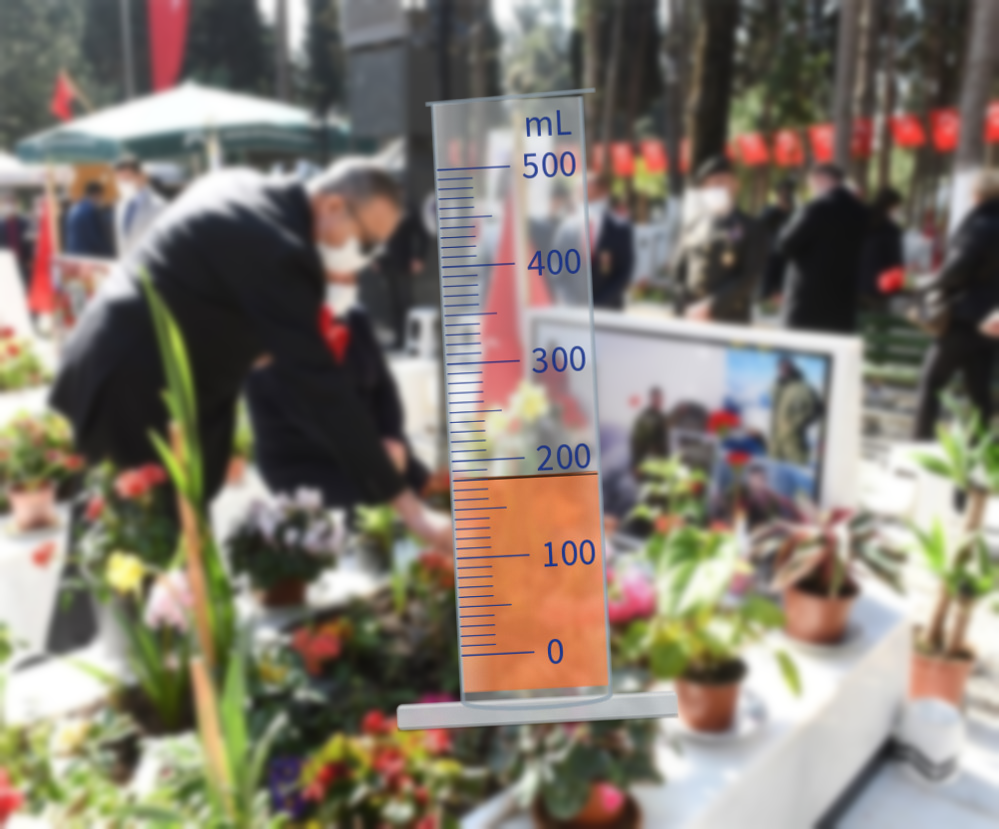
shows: 180 mL
